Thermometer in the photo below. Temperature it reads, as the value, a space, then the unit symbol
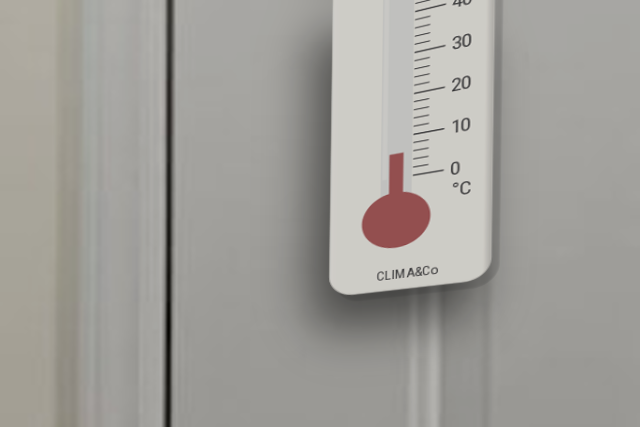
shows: 6 °C
